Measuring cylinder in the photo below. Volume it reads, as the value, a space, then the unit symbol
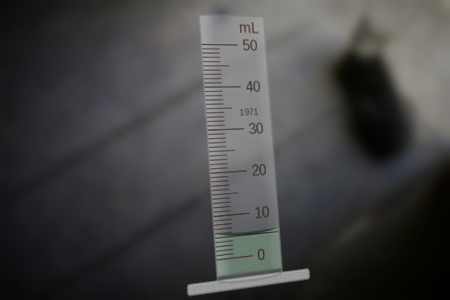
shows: 5 mL
